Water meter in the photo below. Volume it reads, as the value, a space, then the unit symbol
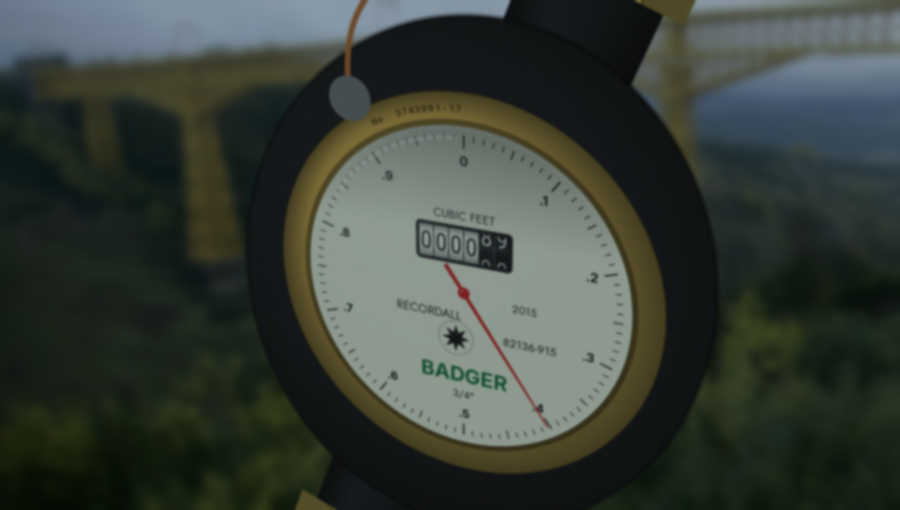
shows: 89.40 ft³
